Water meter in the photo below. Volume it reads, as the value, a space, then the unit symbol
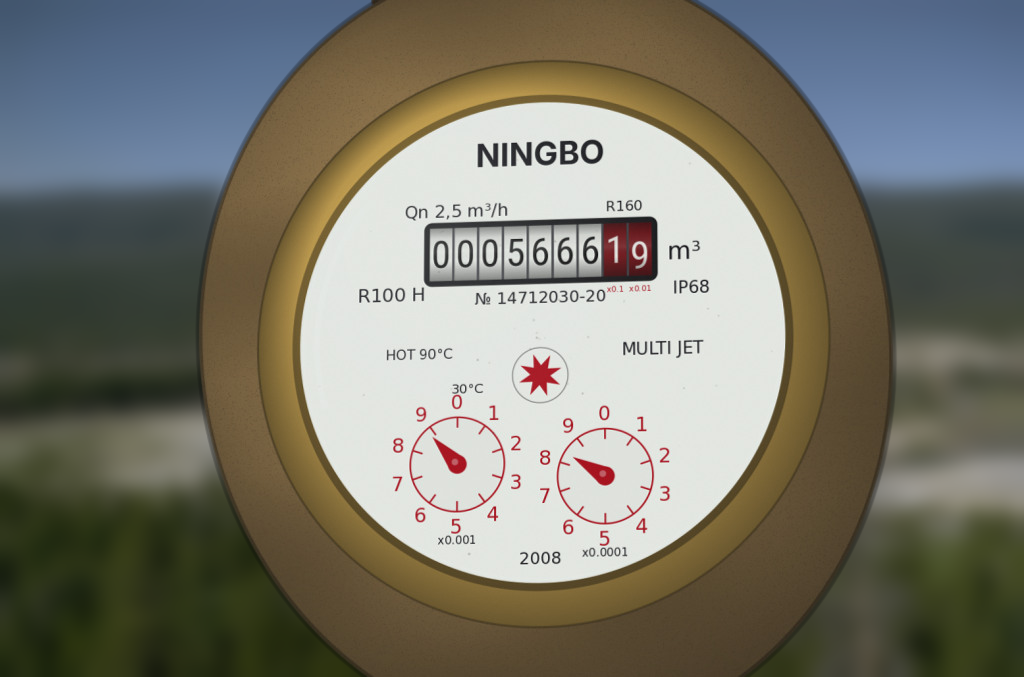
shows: 5666.1888 m³
